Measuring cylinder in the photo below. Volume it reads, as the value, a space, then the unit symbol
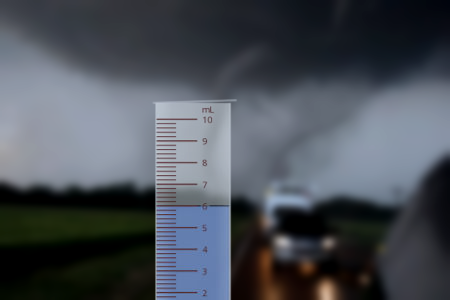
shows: 6 mL
